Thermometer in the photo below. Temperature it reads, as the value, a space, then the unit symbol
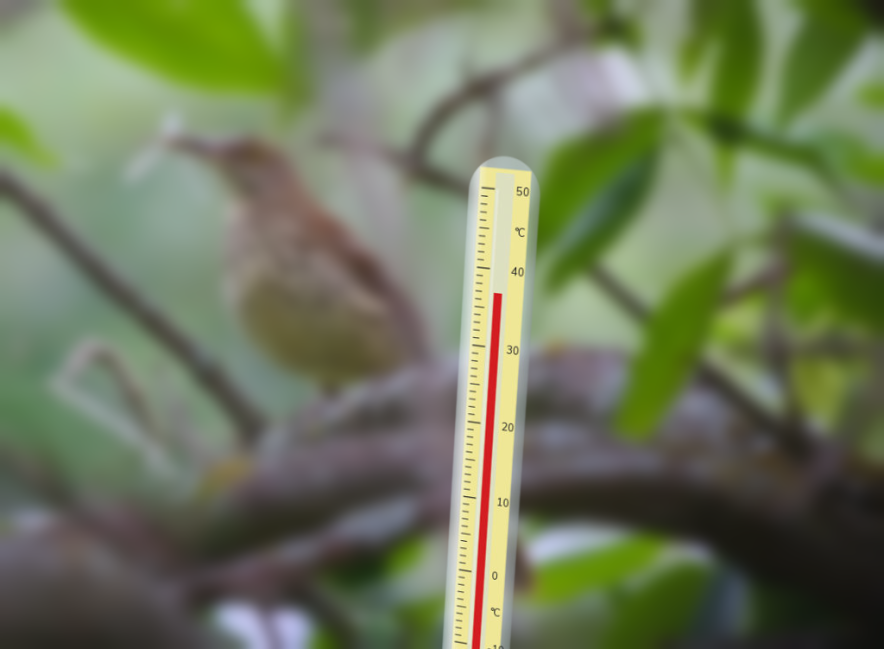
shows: 37 °C
